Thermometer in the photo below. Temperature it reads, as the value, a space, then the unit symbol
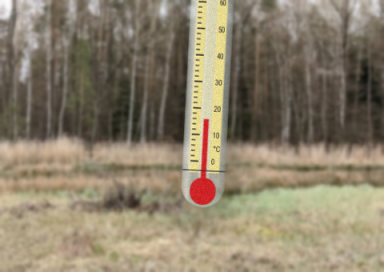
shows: 16 °C
